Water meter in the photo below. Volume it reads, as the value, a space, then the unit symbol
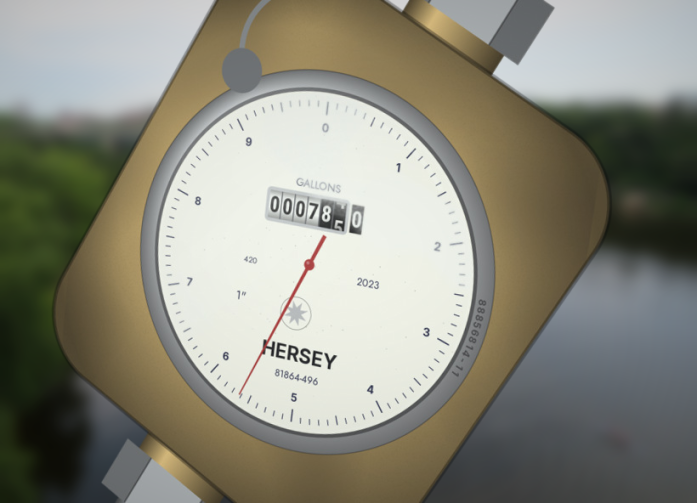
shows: 7845.6 gal
